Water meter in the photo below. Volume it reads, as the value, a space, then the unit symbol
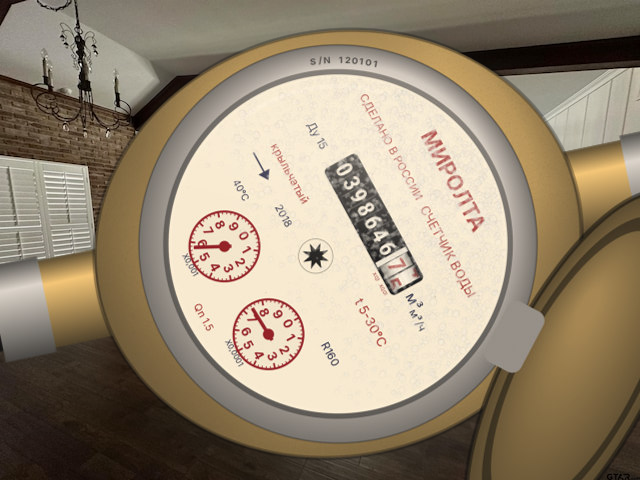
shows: 398646.7457 m³
